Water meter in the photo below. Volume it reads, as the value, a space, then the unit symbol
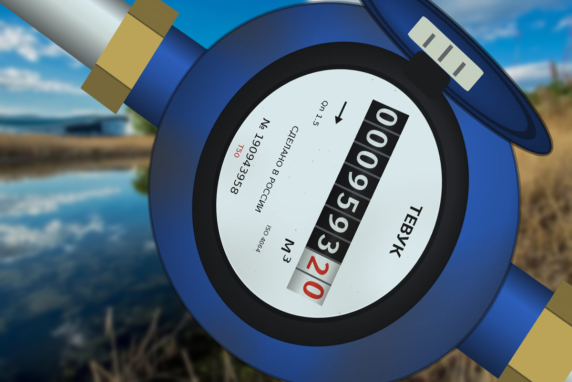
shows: 9593.20 m³
